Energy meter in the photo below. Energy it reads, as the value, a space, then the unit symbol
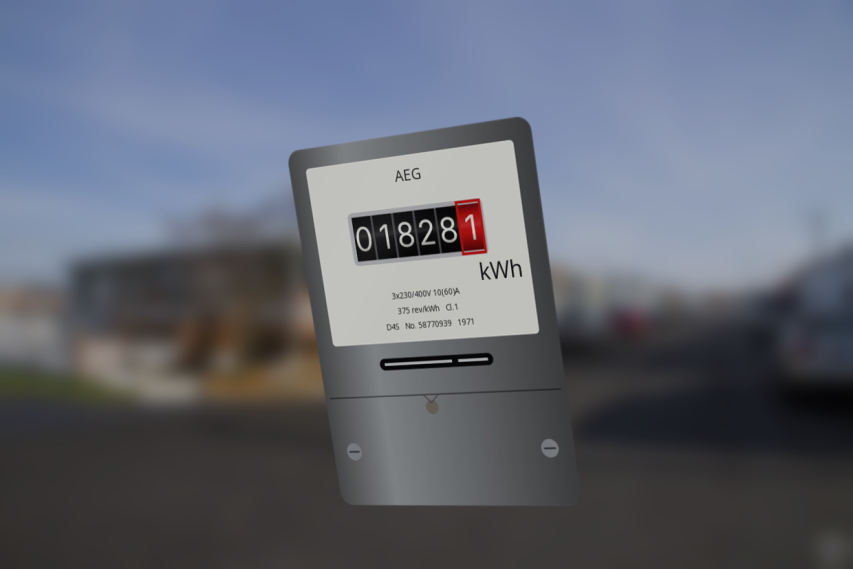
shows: 1828.1 kWh
